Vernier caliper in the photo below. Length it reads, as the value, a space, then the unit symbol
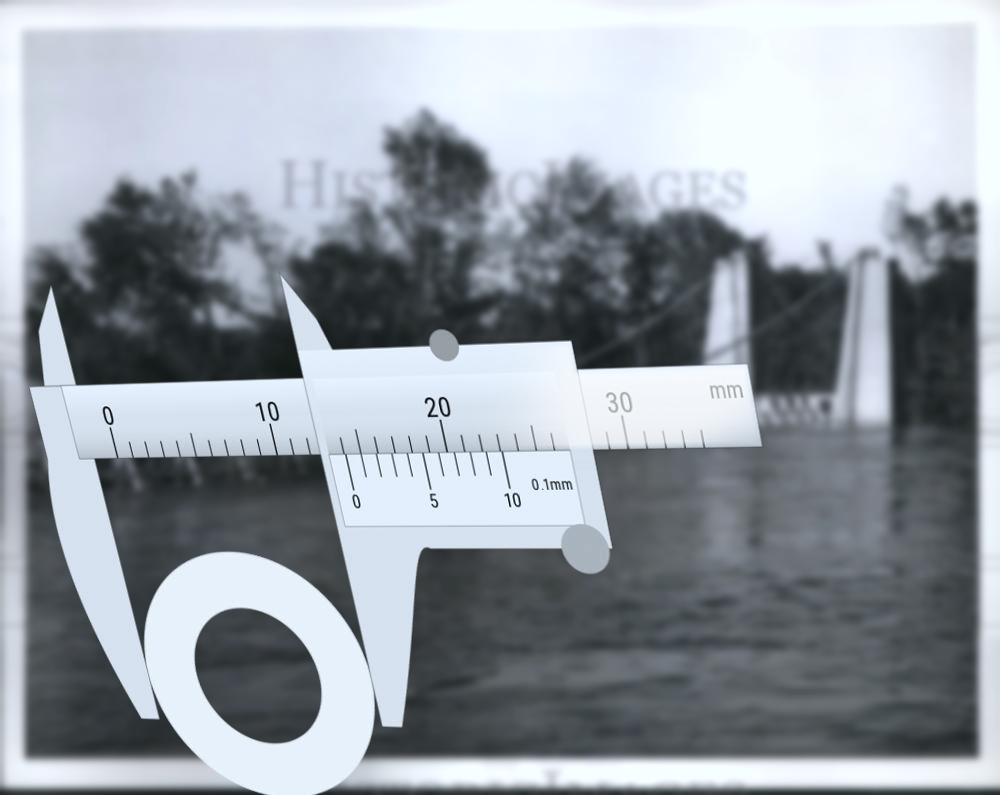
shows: 14.1 mm
